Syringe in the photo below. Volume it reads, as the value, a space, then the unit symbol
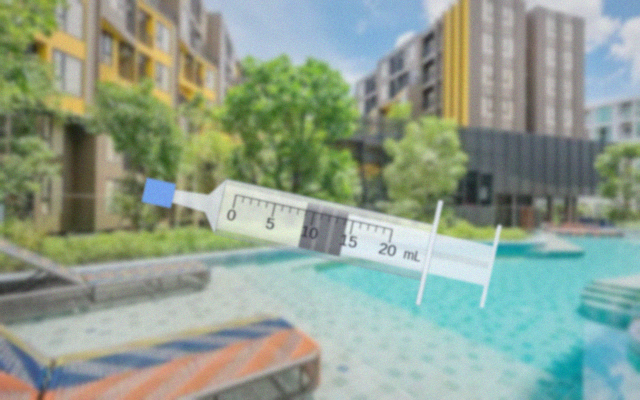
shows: 9 mL
